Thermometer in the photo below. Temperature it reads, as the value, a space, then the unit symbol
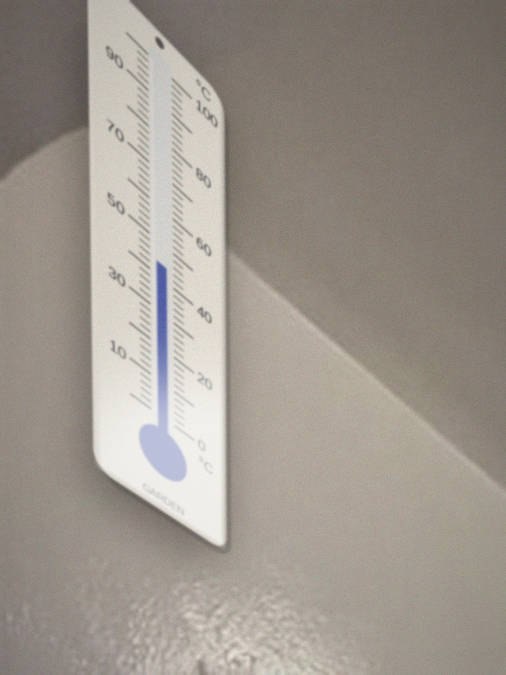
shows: 44 °C
